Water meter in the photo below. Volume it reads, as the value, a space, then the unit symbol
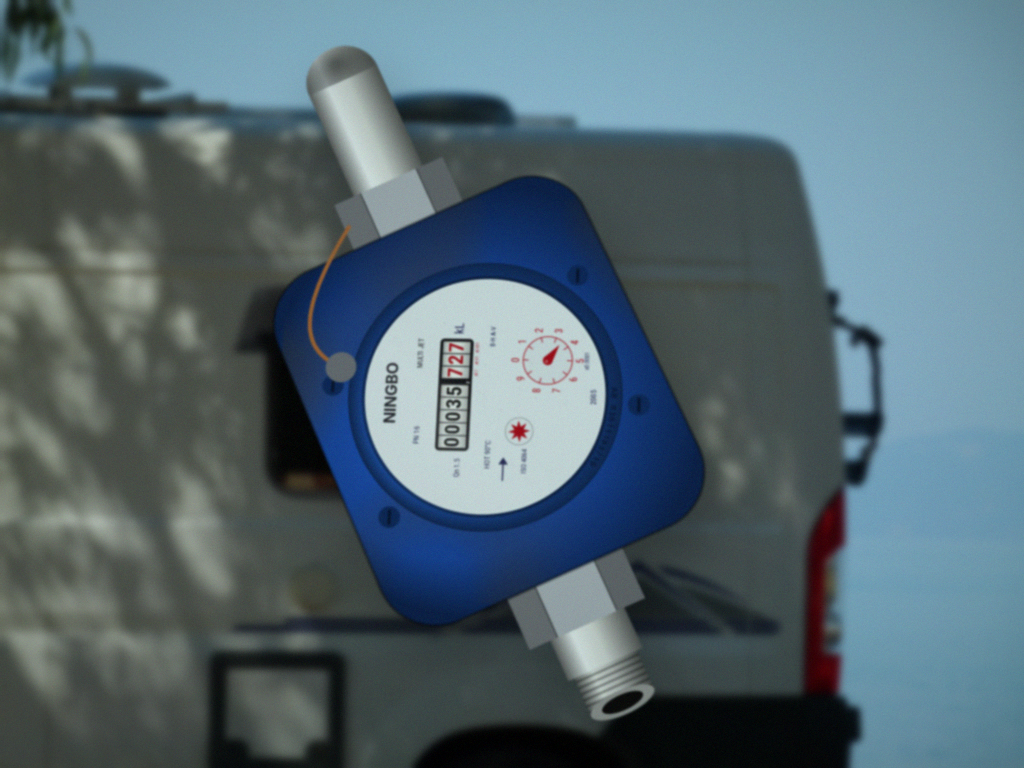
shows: 35.7273 kL
